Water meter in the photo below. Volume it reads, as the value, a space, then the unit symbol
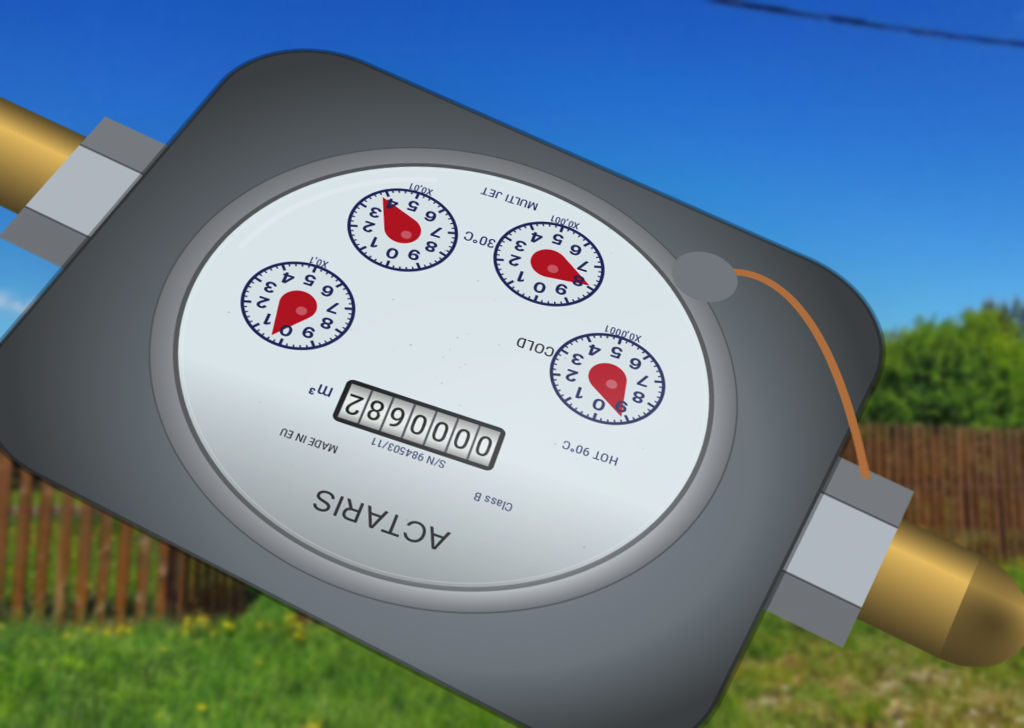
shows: 682.0379 m³
